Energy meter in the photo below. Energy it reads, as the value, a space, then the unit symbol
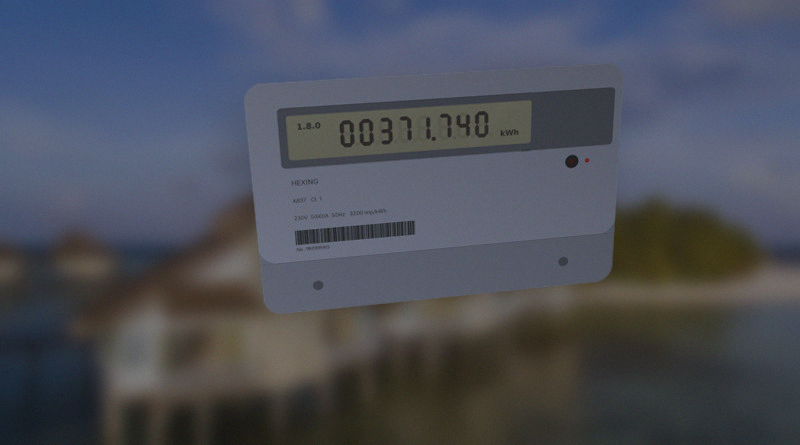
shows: 371.740 kWh
